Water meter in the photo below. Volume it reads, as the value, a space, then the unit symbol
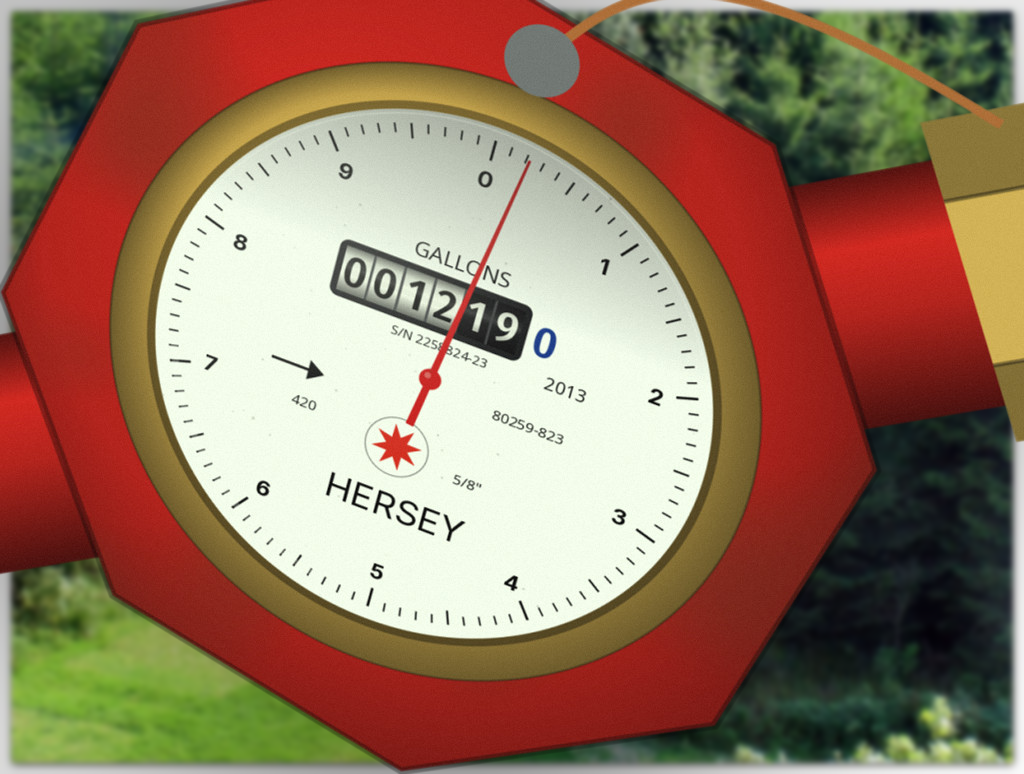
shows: 12190.2 gal
